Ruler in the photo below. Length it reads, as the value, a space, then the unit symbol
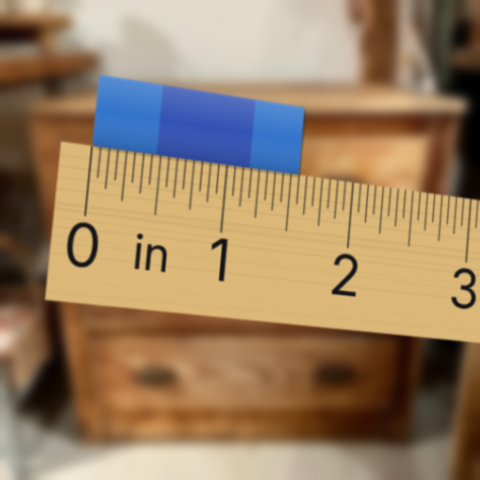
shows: 1.5625 in
